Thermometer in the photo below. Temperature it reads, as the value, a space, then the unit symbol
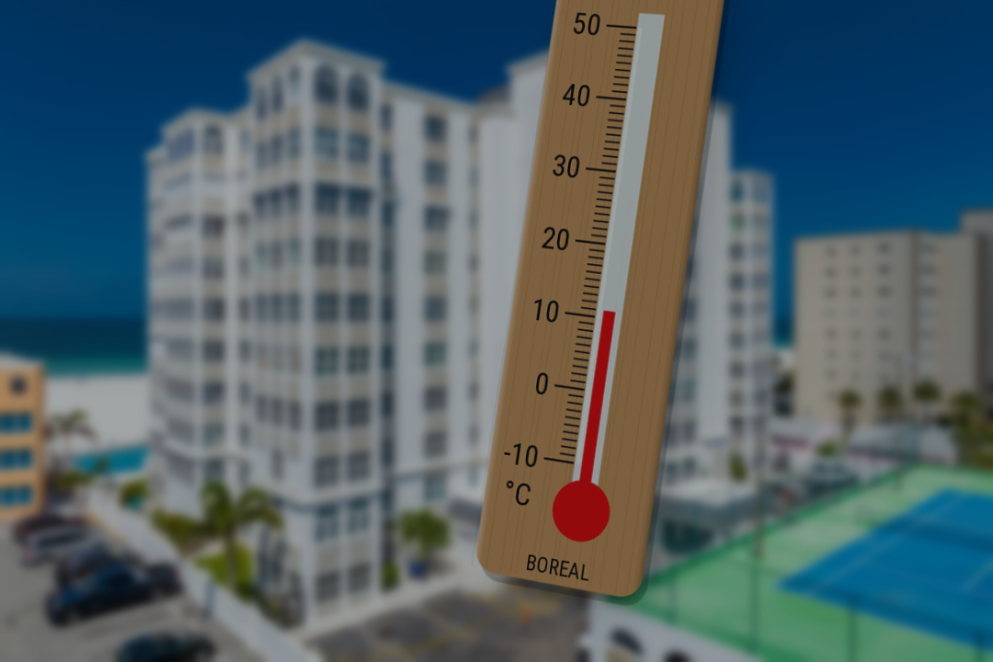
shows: 11 °C
